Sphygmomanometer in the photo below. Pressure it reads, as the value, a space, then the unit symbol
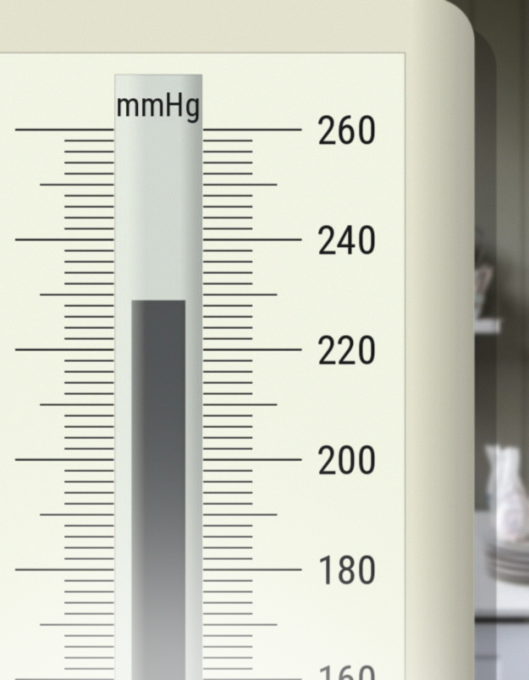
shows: 229 mmHg
